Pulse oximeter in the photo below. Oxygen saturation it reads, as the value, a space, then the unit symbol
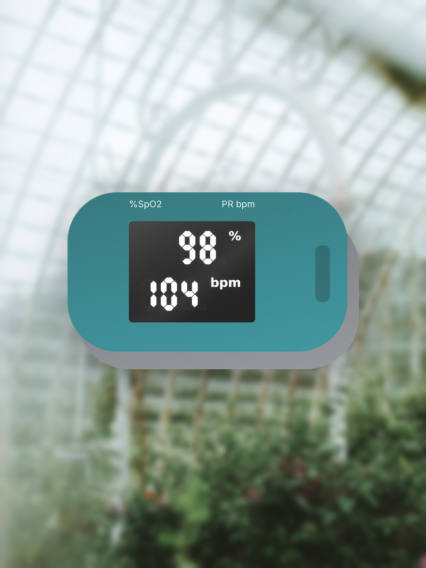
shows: 98 %
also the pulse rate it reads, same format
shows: 104 bpm
